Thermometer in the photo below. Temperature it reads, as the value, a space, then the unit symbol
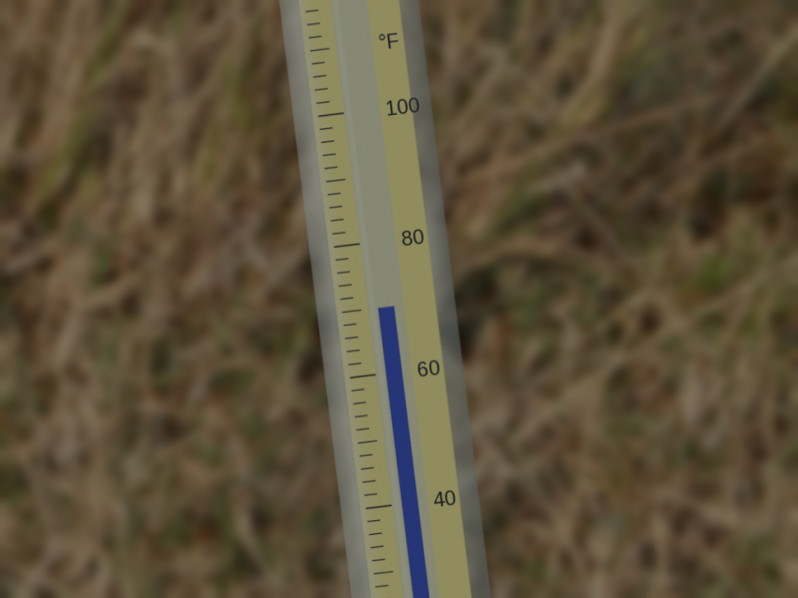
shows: 70 °F
